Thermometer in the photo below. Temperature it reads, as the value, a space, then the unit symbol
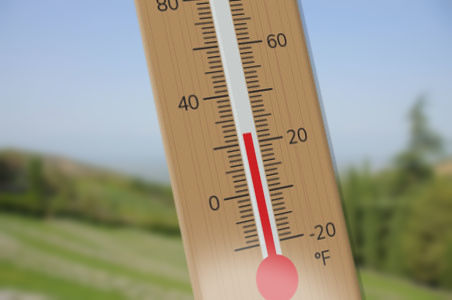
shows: 24 °F
